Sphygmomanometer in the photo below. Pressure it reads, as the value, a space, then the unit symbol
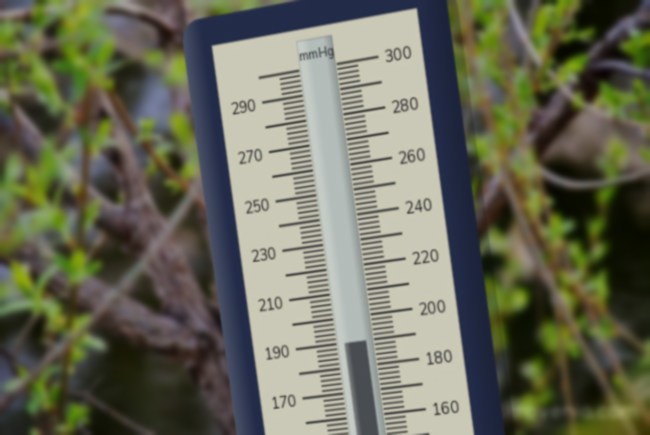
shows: 190 mmHg
